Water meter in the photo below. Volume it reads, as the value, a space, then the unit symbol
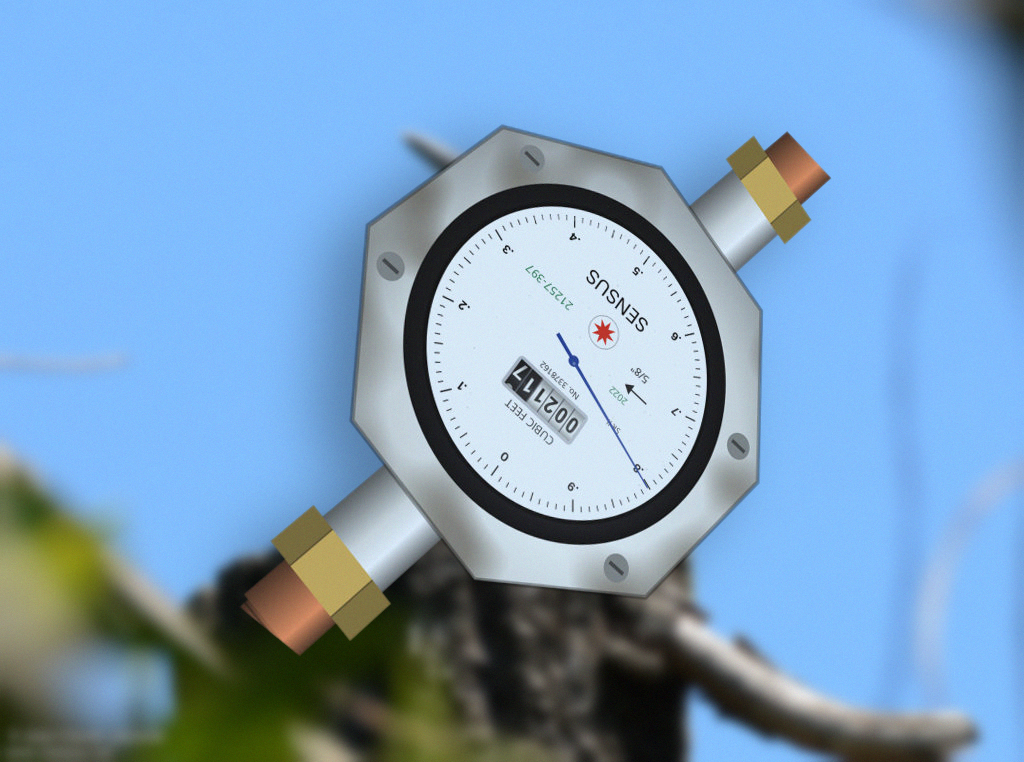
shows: 2116.80 ft³
